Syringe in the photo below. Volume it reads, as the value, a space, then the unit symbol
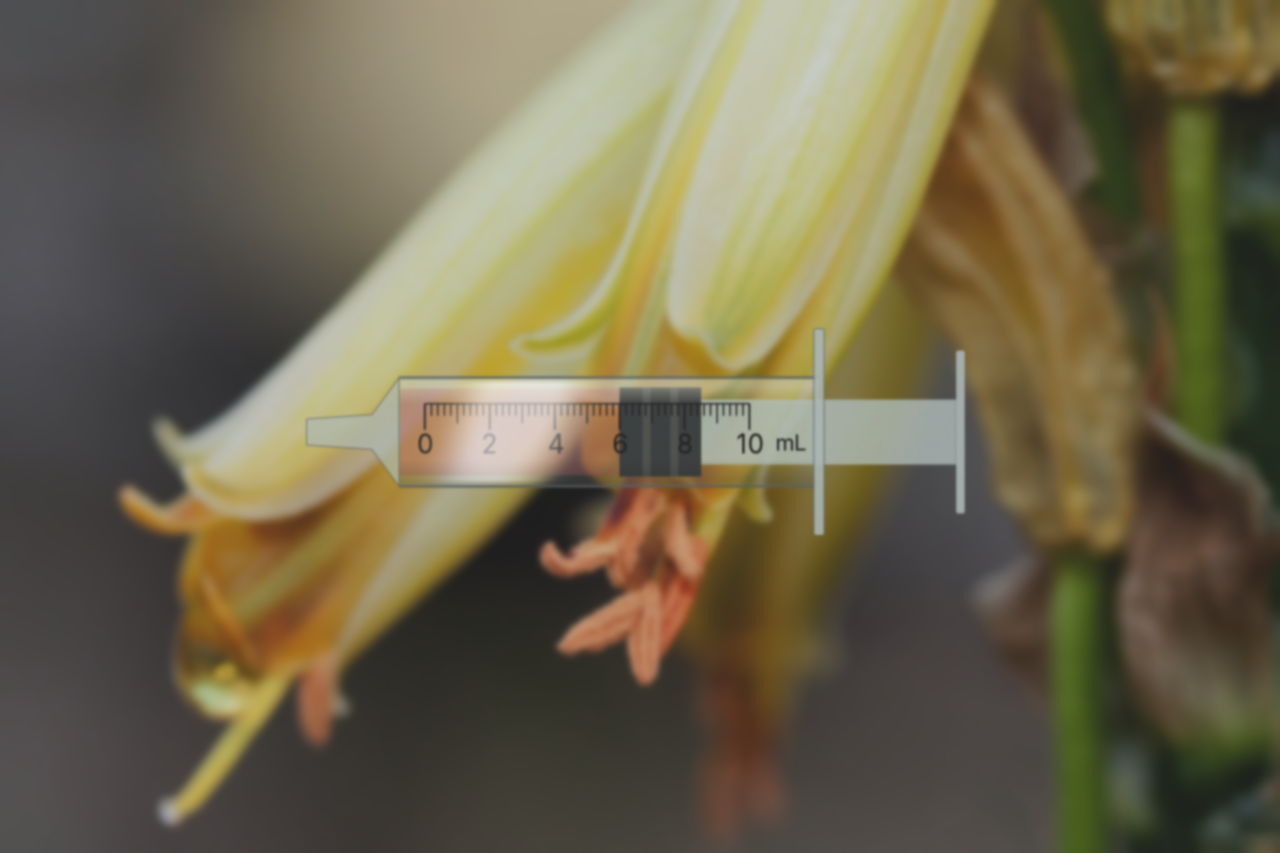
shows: 6 mL
